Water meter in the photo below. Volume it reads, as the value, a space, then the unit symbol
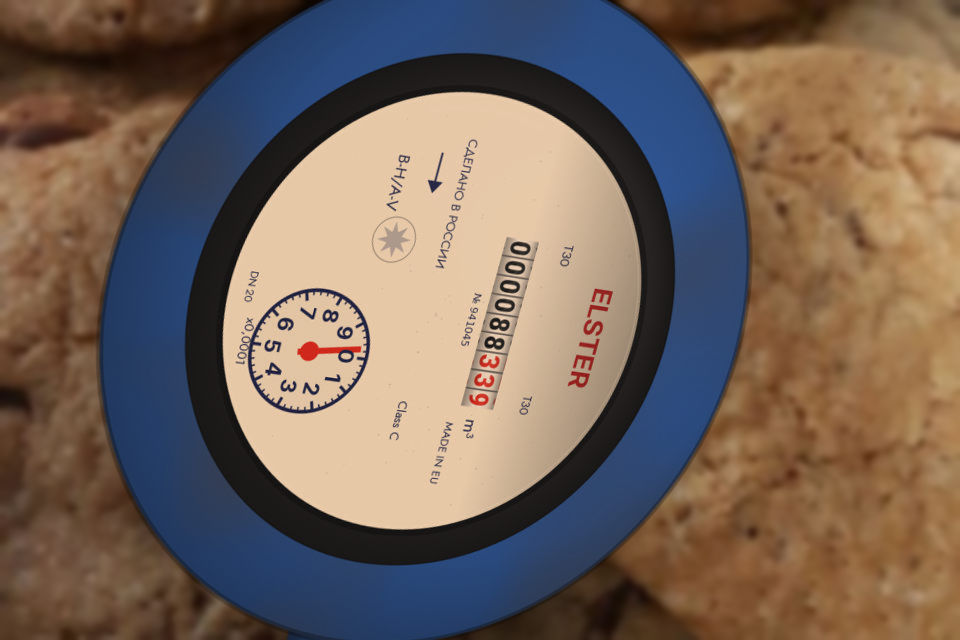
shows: 88.3389 m³
